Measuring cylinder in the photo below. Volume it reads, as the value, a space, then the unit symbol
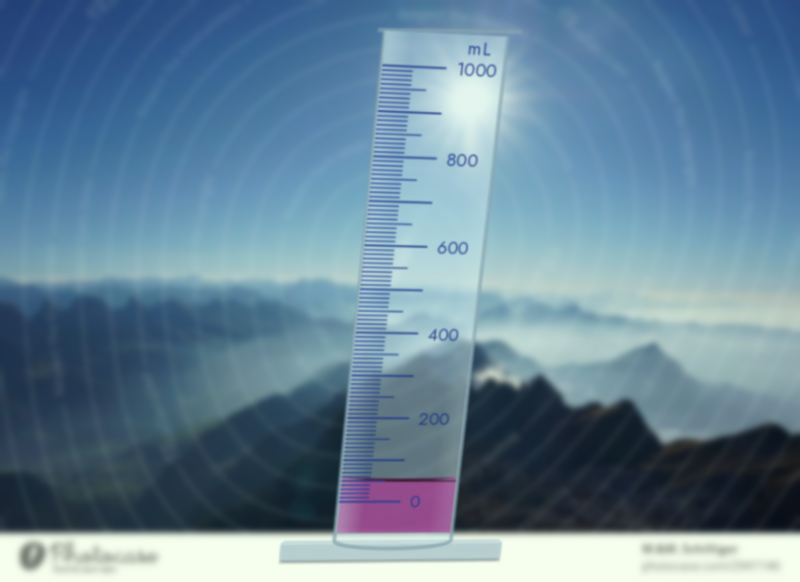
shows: 50 mL
